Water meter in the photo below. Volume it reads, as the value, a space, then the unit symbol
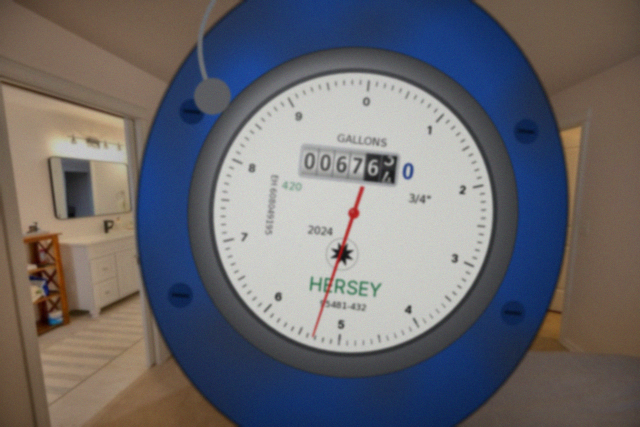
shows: 67635.3 gal
